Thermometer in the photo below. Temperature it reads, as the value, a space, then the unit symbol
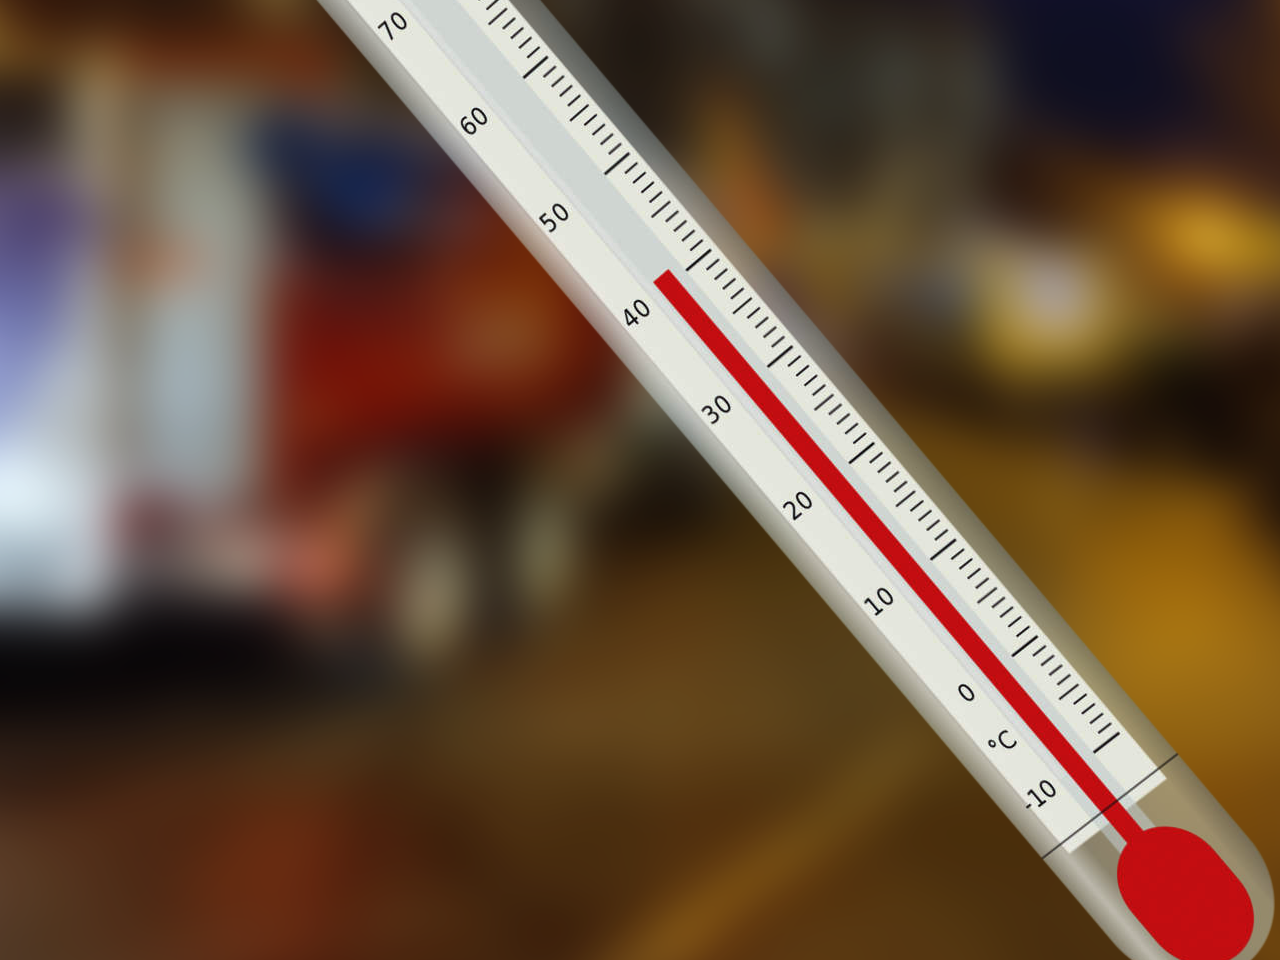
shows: 41 °C
